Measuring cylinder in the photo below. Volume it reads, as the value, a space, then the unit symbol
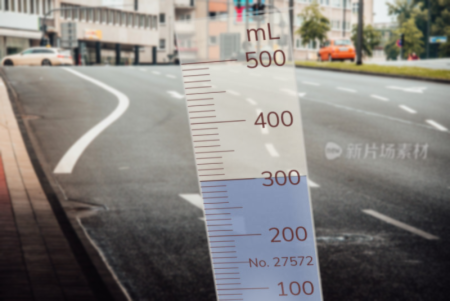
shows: 300 mL
